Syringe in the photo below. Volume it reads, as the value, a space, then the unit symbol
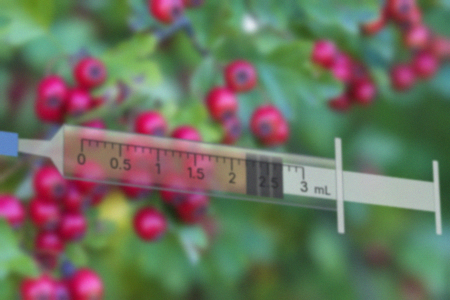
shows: 2.2 mL
